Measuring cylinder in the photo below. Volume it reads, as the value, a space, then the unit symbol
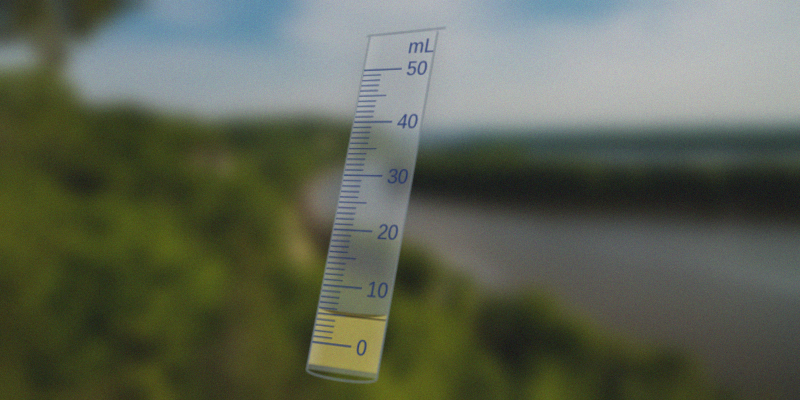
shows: 5 mL
